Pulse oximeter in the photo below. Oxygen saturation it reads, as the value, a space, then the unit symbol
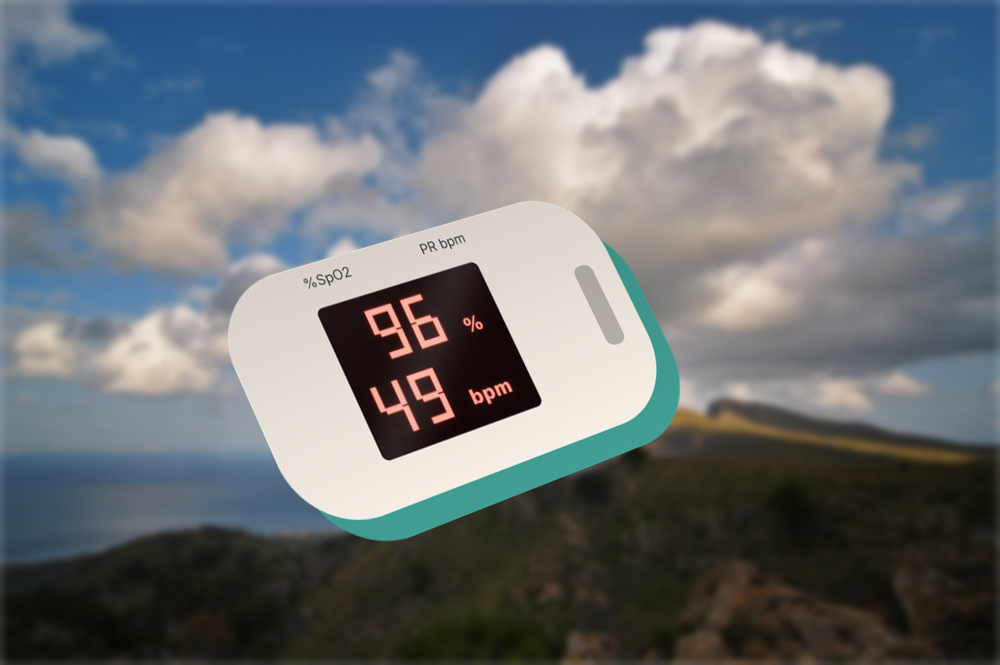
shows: 96 %
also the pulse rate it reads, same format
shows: 49 bpm
